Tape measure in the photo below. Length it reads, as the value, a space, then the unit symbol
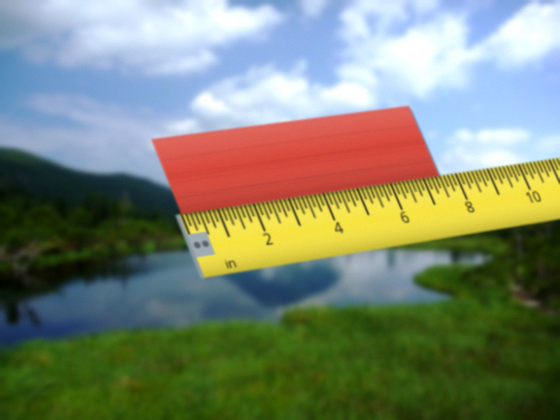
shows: 7.5 in
